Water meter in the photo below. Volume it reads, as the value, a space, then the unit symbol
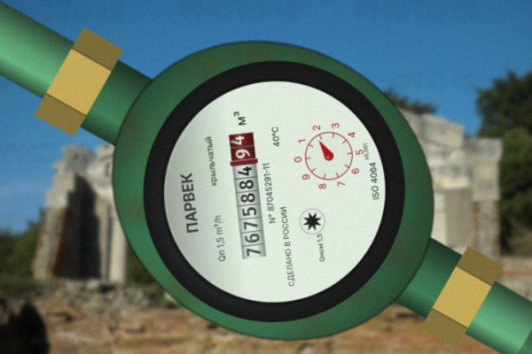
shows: 7675884.941 m³
